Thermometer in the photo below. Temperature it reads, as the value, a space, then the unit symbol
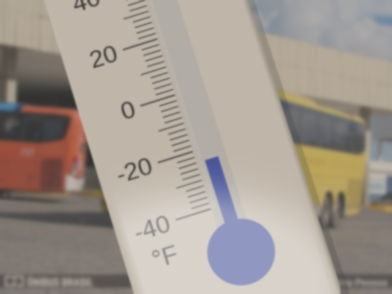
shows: -24 °F
